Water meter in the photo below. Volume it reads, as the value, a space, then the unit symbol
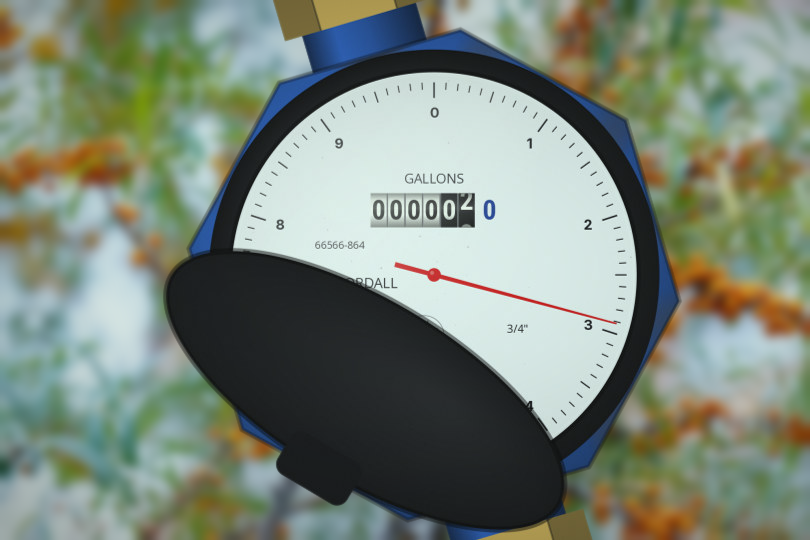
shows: 22.9 gal
